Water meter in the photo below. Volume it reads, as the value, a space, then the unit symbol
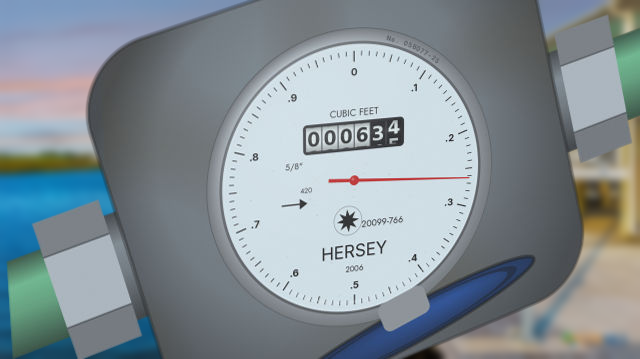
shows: 634.26 ft³
